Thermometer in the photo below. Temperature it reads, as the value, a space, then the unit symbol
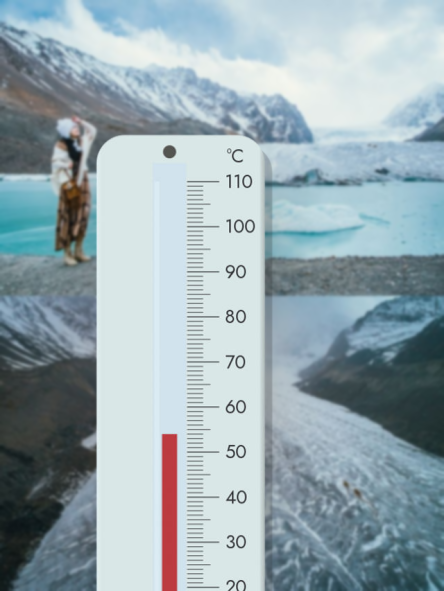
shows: 54 °C
